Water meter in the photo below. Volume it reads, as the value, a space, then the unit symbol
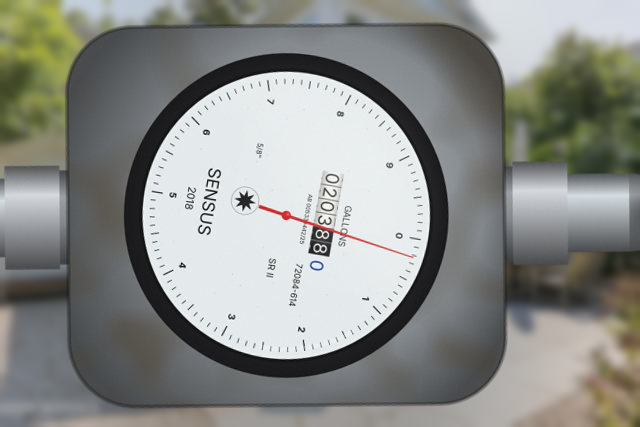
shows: 203880.2 gal
